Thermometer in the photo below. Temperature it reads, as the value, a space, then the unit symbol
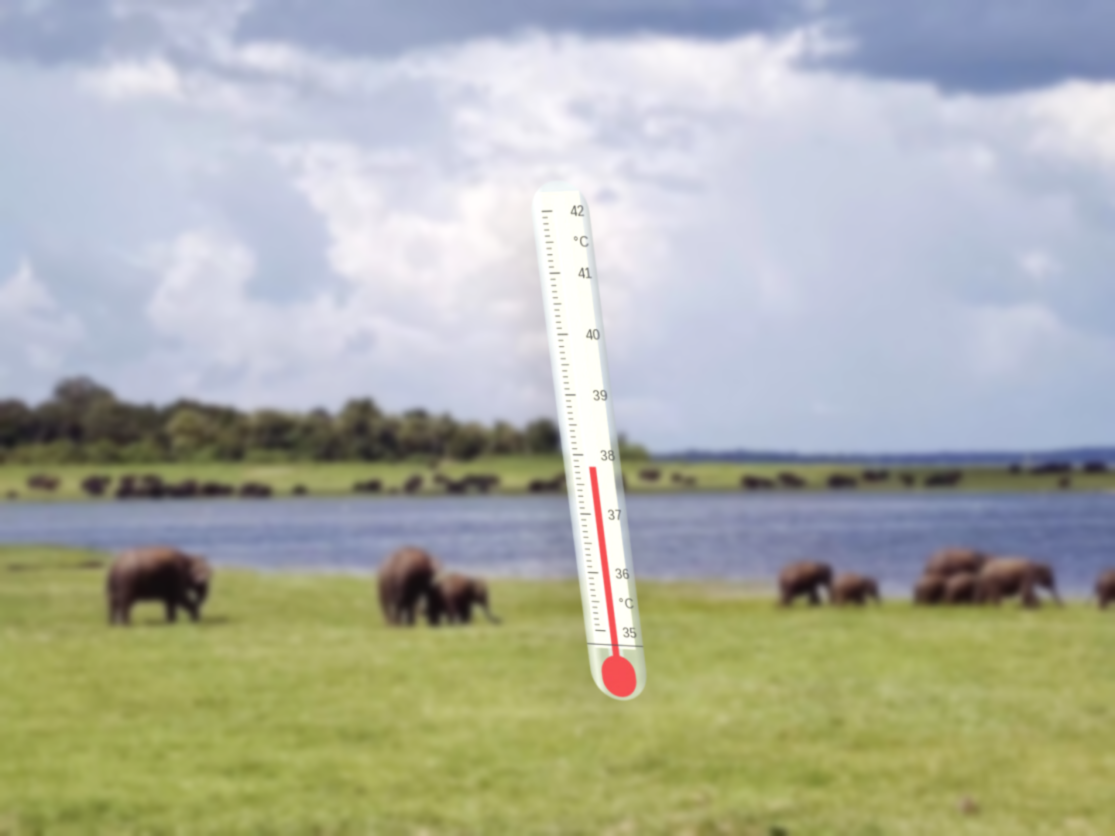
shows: 37.8 °C
